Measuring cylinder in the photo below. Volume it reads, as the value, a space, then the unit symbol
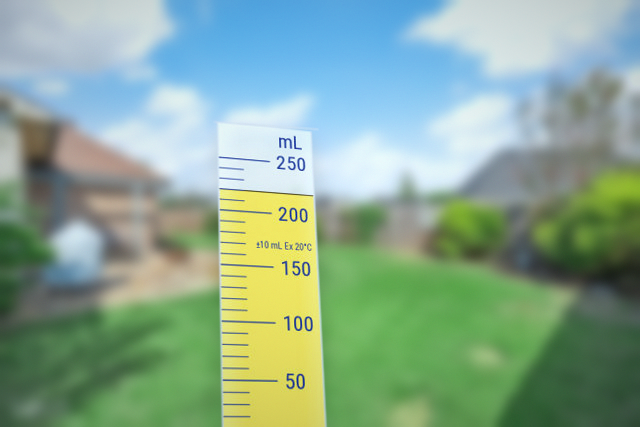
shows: 220 mL
